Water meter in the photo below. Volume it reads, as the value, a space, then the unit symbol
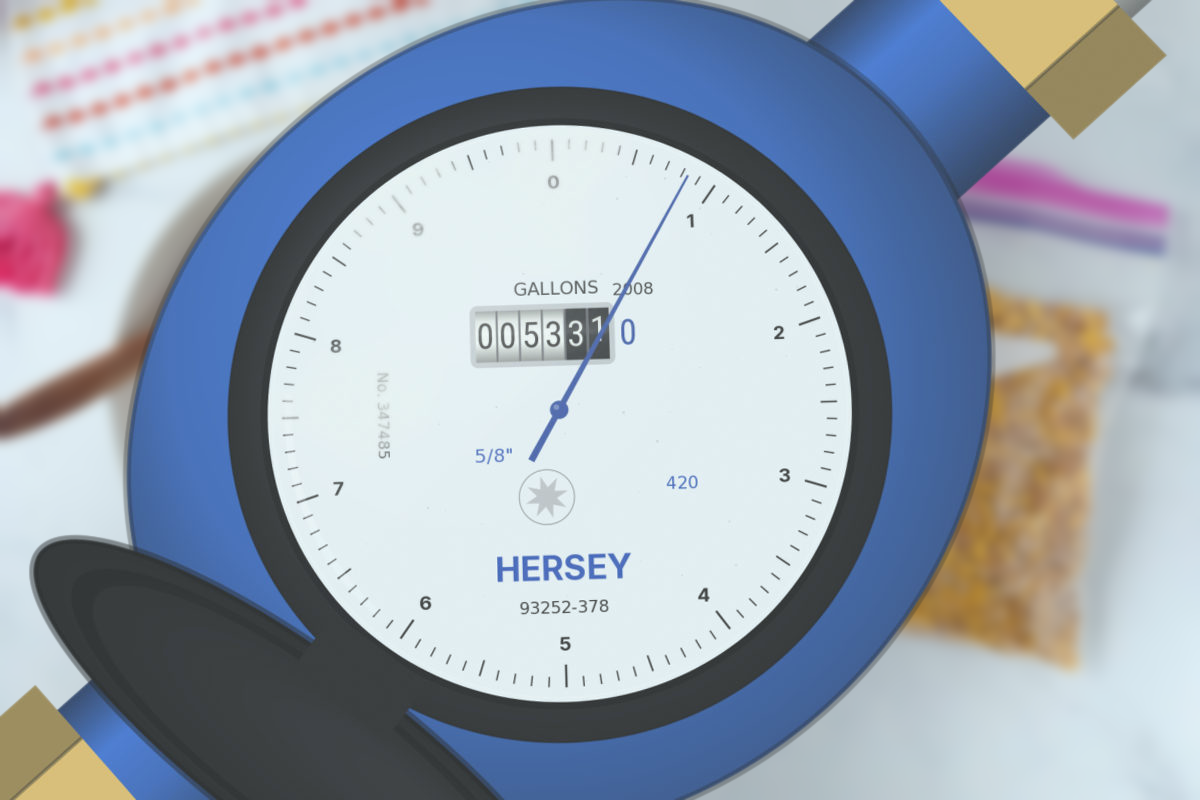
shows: 53310.8 gal
